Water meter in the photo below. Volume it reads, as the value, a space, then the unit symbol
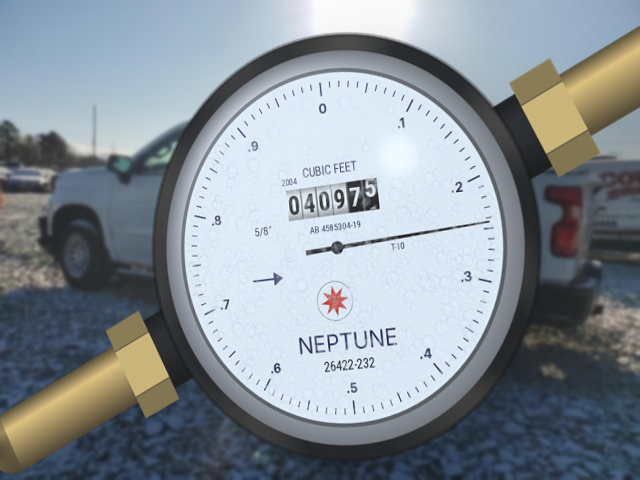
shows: 40975.24 ft³
